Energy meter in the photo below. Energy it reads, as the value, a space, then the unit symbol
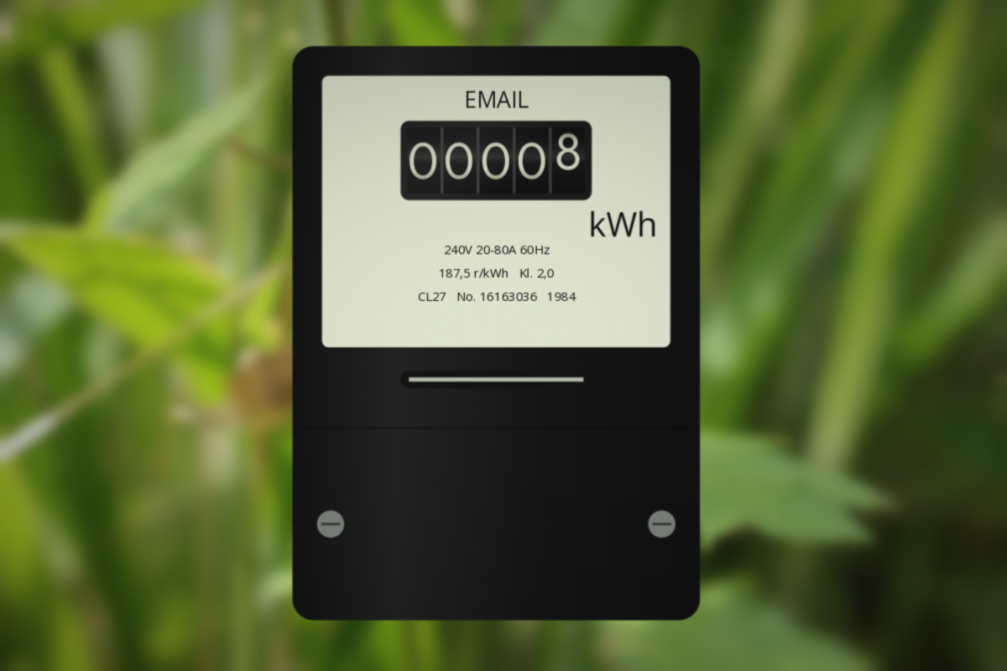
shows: 8 kWh
